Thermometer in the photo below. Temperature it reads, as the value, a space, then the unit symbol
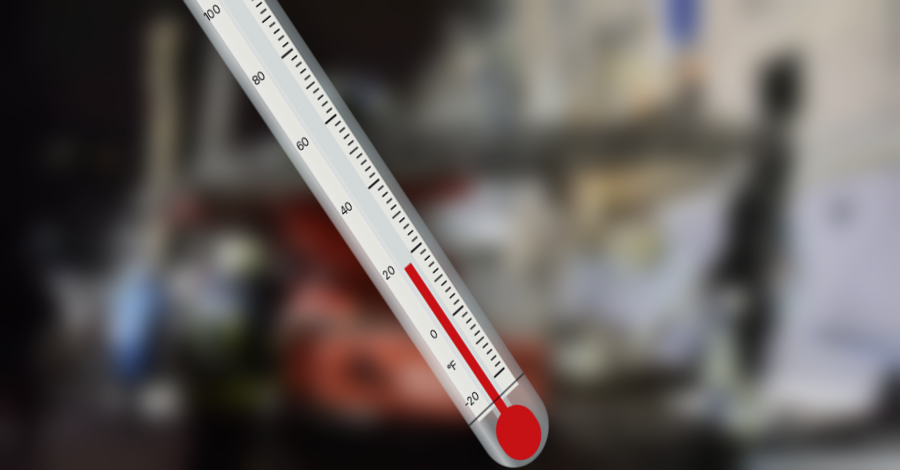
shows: 18 °F
